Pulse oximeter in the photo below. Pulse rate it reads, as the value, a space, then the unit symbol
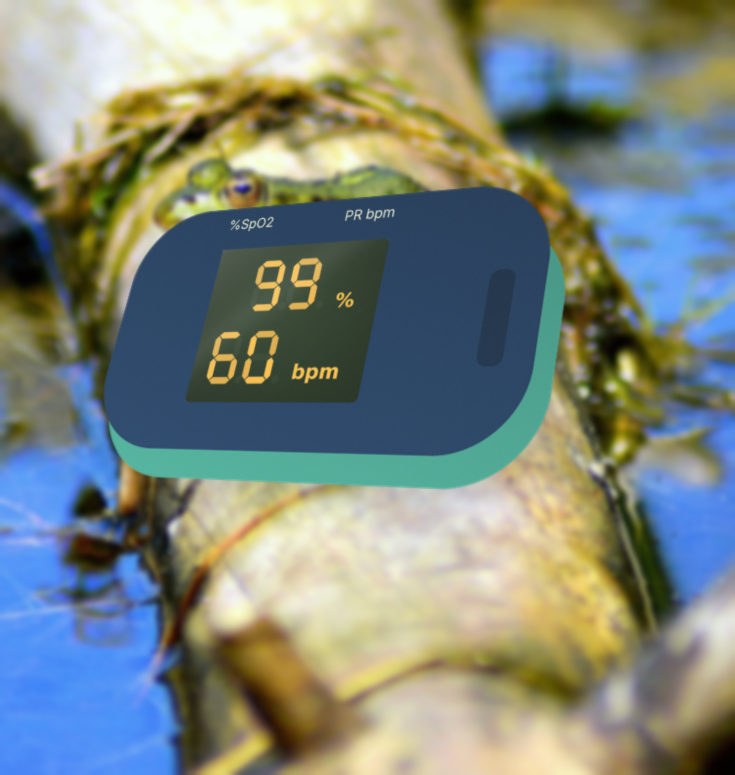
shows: 60 bpm
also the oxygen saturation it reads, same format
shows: 99 %
